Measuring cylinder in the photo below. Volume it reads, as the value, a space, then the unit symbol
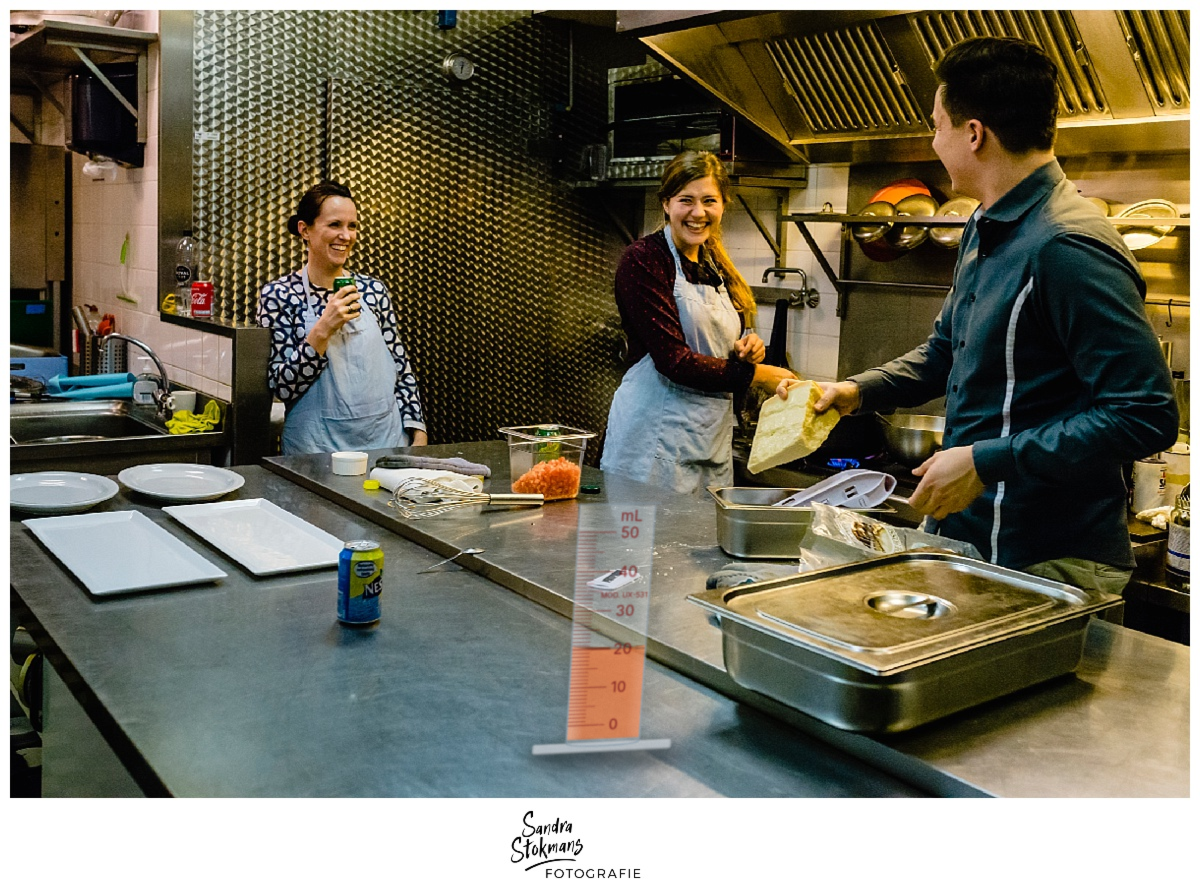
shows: 20 mL
